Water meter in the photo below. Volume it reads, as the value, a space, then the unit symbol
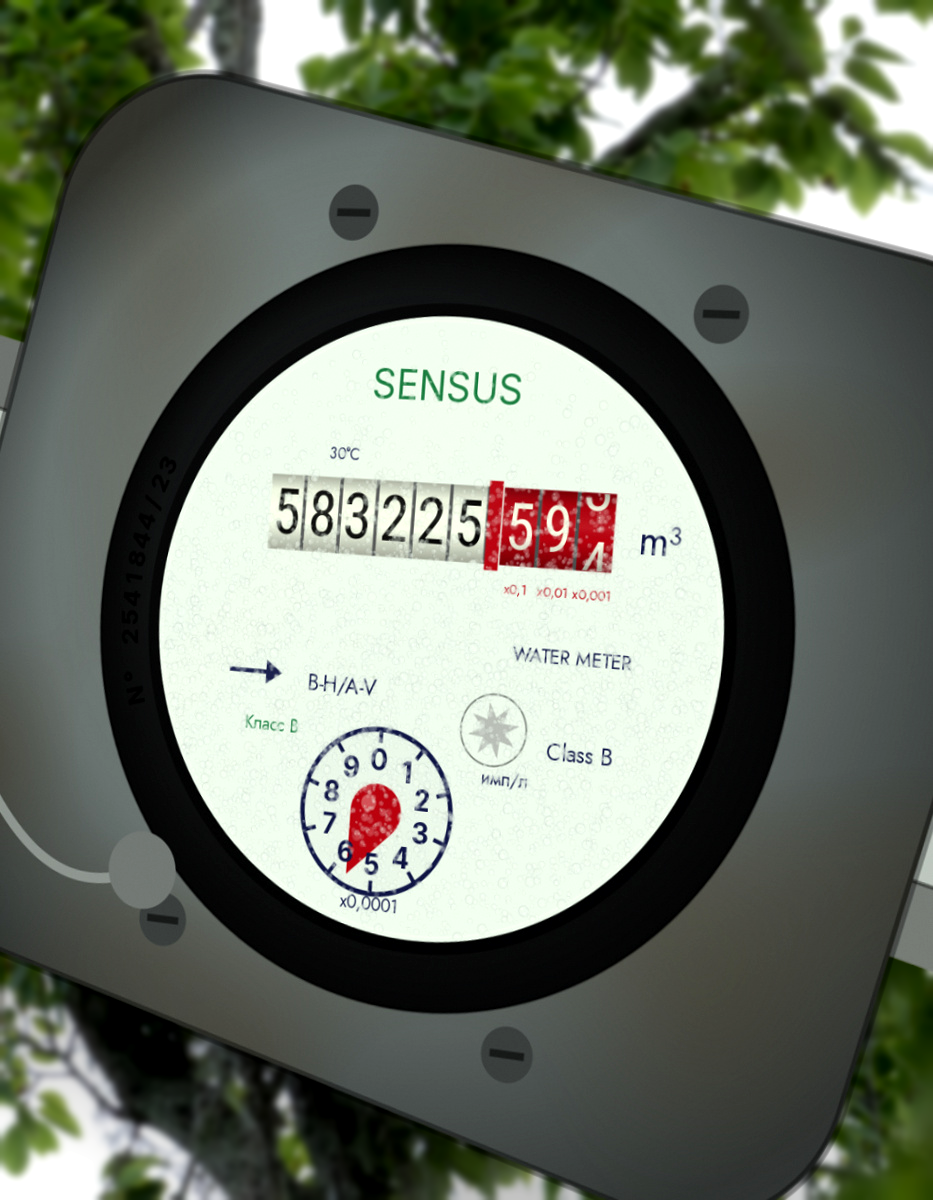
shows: 583225.5935 m³
